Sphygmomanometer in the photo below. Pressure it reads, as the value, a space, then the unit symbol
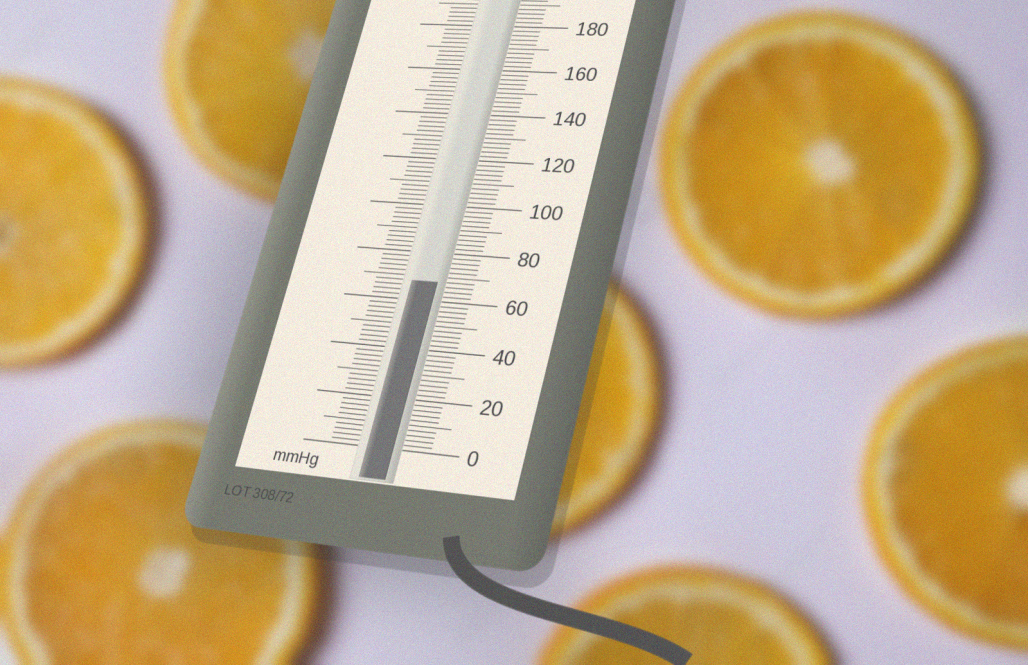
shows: 68 mmHg
